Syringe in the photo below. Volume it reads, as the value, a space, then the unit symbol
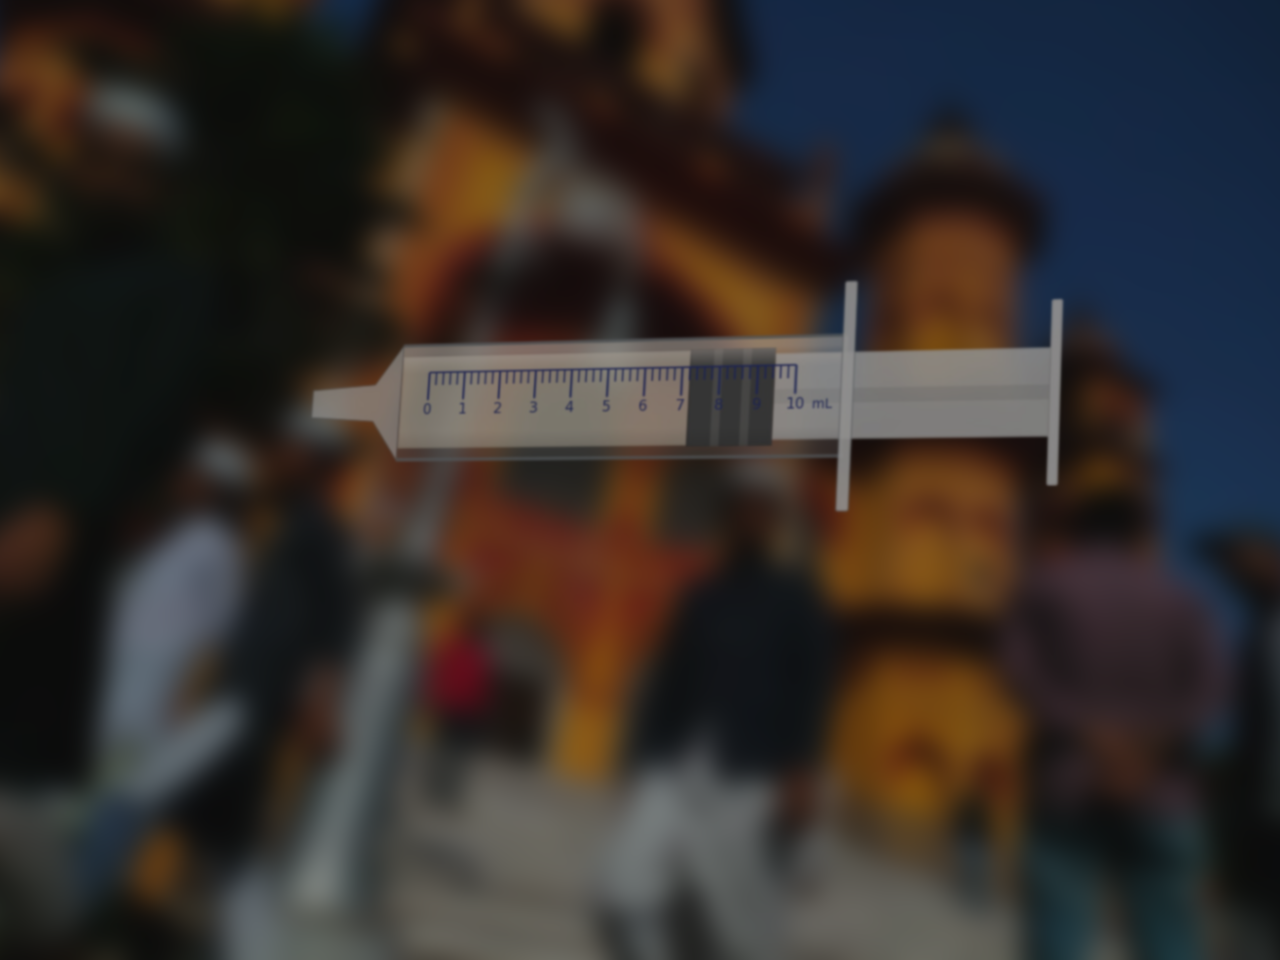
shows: 7.2 mL
